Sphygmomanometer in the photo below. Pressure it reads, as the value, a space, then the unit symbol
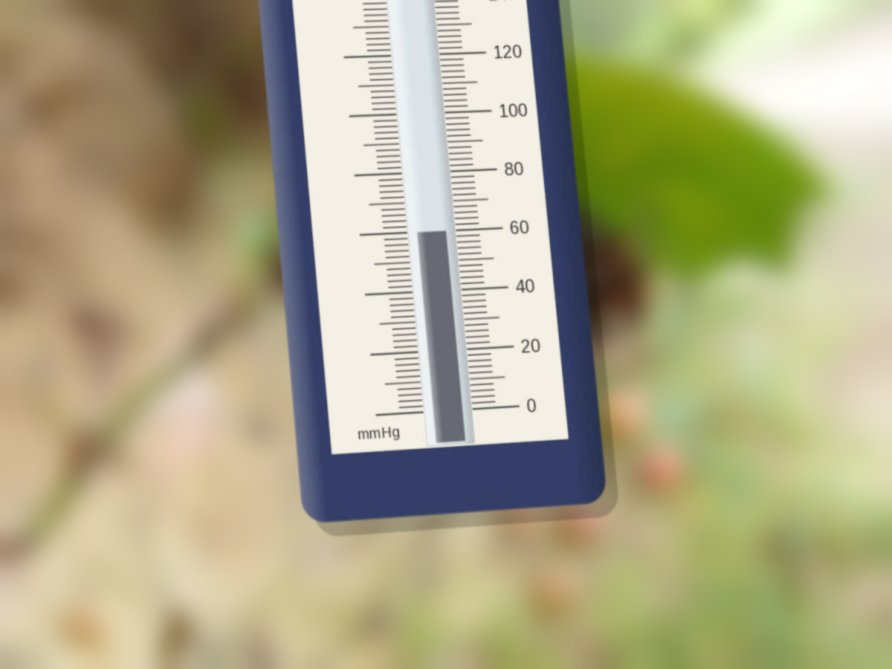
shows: 60 mmHg
